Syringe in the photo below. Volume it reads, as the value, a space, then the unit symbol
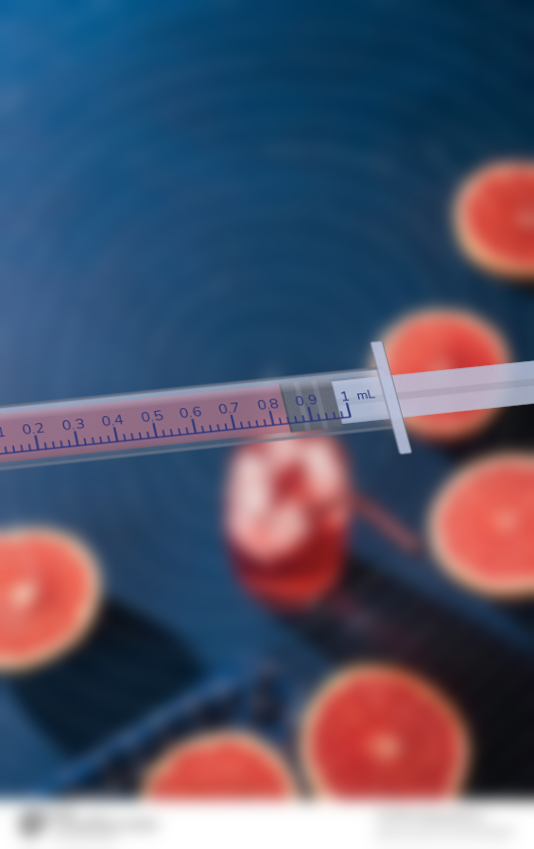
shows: 0.84 mL
